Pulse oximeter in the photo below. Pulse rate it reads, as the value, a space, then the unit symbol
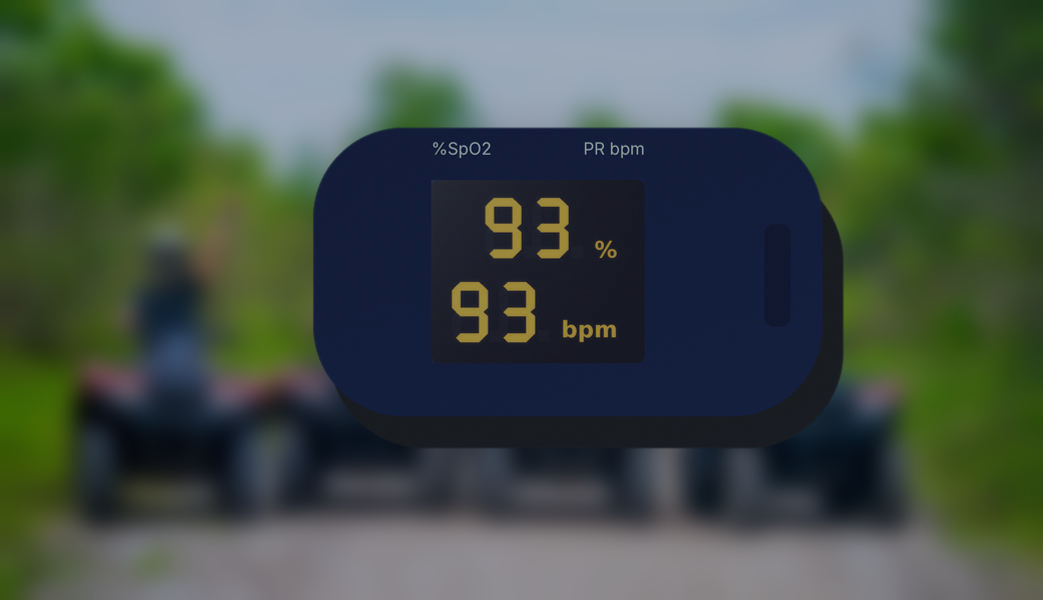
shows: 93 bpm
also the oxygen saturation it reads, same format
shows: 93 %
